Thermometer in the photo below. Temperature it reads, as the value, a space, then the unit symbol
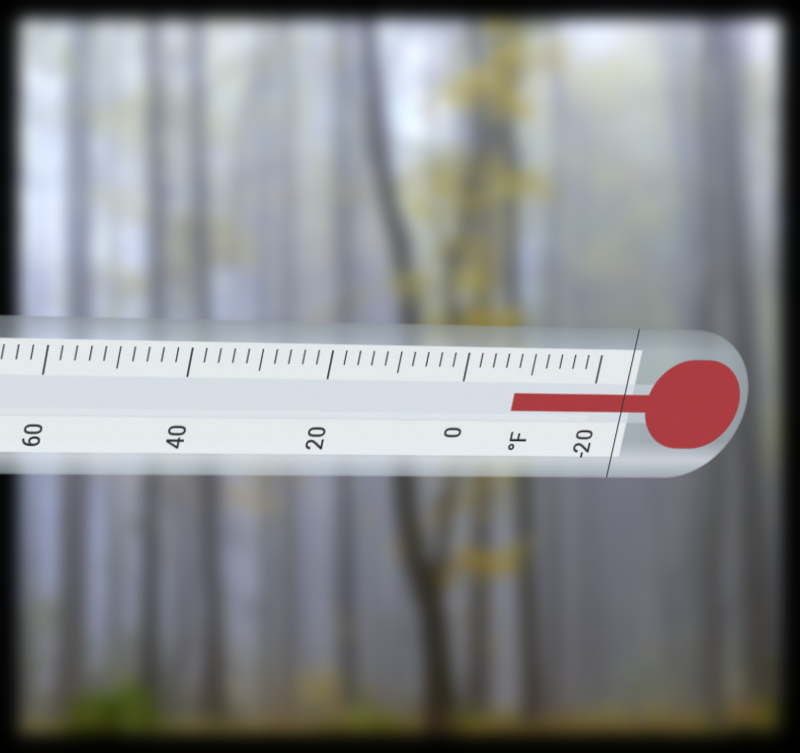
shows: -8 °F
